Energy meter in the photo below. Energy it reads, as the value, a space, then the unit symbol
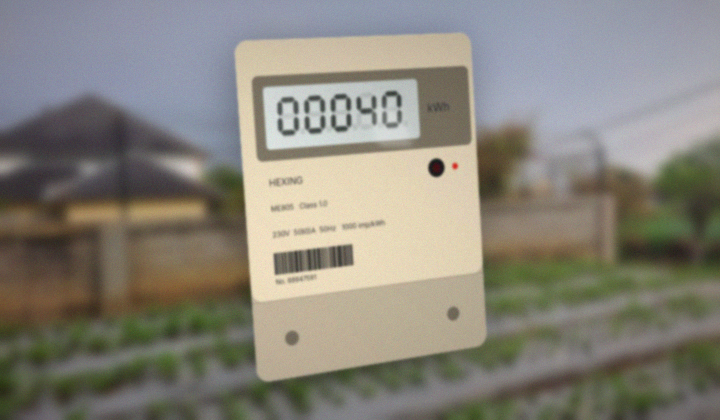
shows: 40 kWh
